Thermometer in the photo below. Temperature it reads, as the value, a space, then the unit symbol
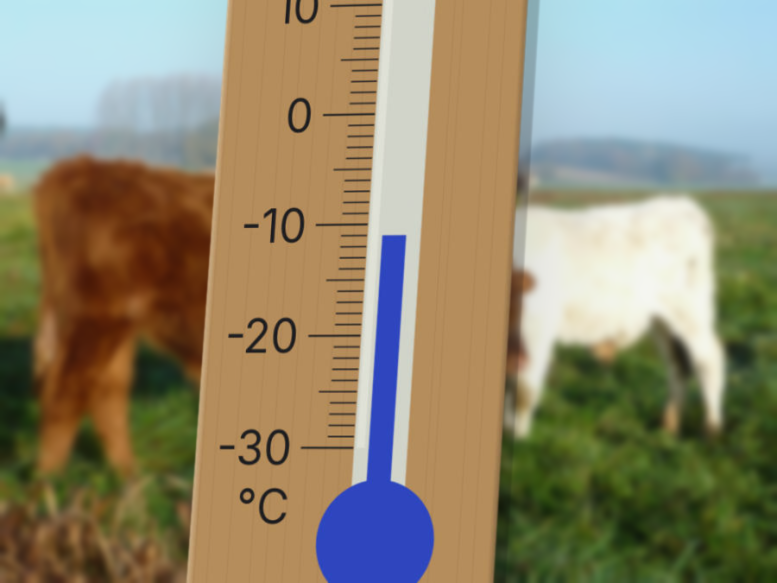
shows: -11 °C
